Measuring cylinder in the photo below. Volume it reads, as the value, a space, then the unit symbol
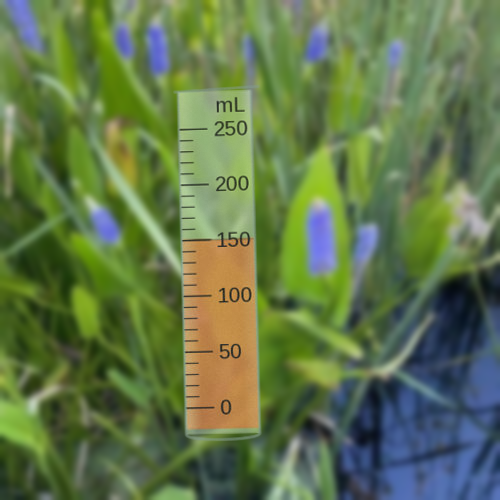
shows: 150 mL
